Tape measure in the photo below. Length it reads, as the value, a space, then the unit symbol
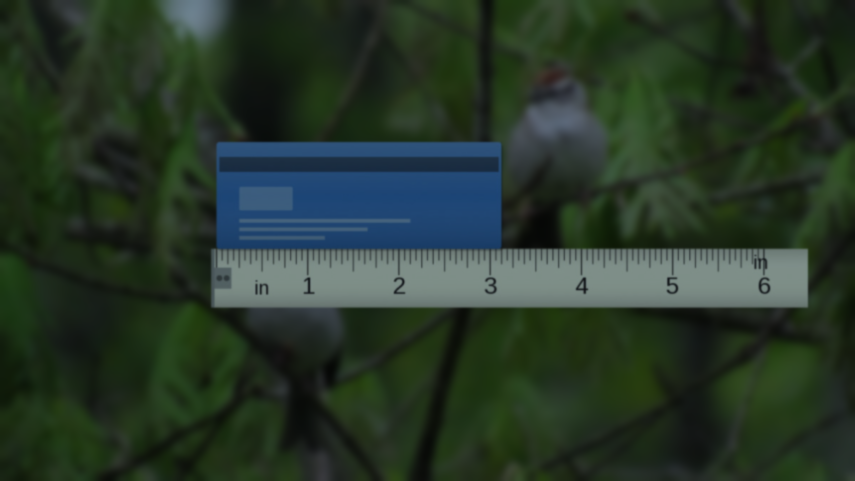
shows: 3.125 in
